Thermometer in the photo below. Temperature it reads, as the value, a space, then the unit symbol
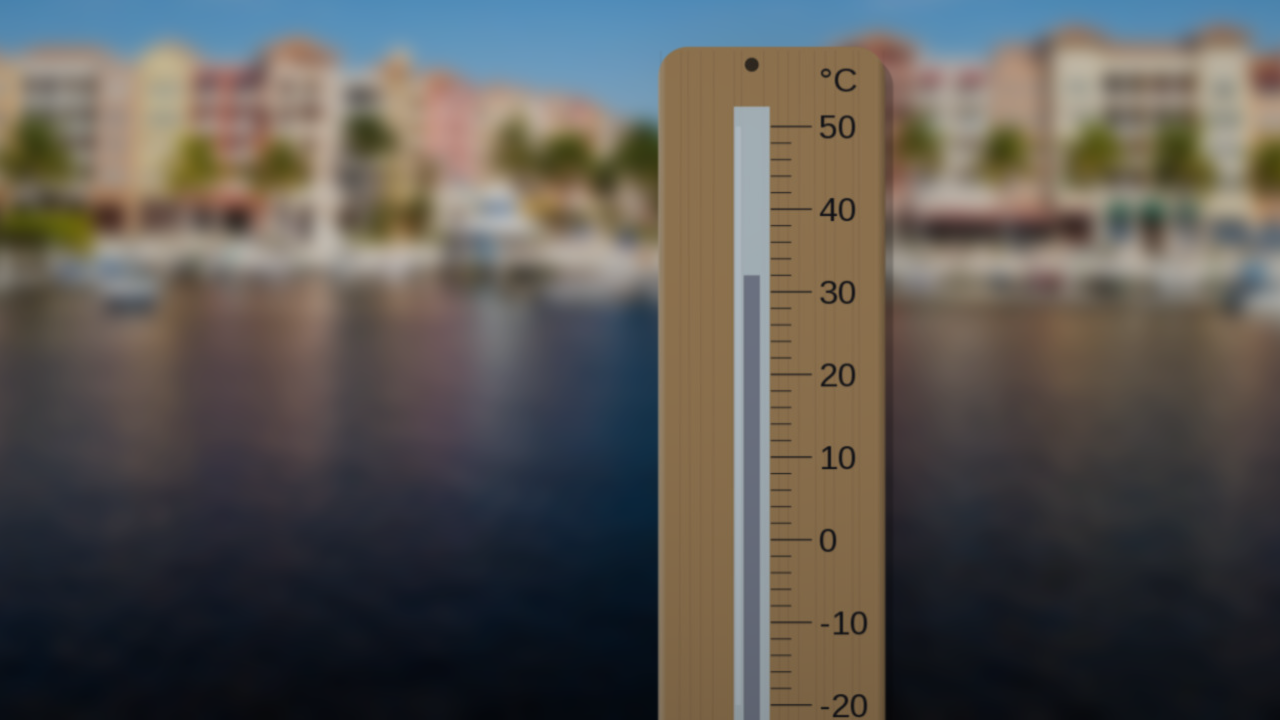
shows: 32 °C
